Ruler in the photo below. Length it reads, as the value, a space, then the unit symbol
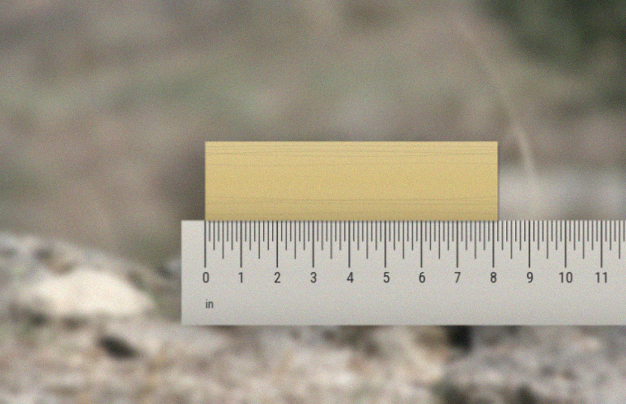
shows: 8.125 in
